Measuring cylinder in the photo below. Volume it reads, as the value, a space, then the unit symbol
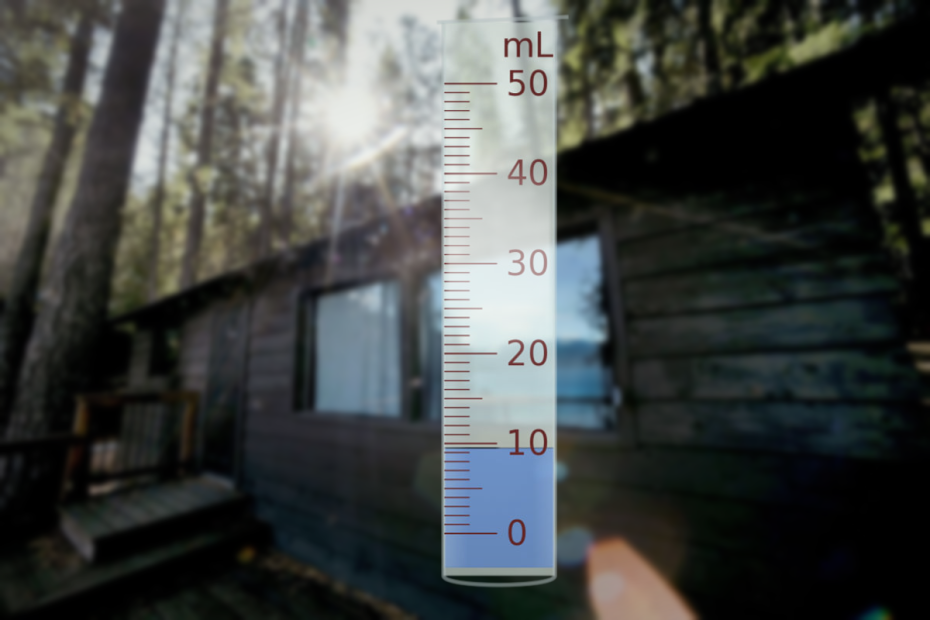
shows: 9.5 mL
